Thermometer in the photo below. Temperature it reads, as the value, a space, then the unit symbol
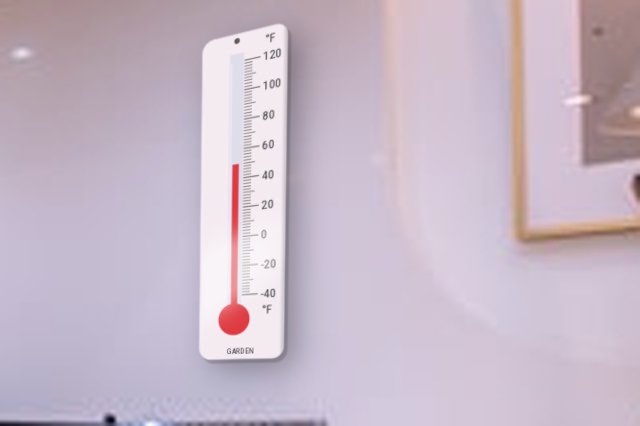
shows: 50 °F
